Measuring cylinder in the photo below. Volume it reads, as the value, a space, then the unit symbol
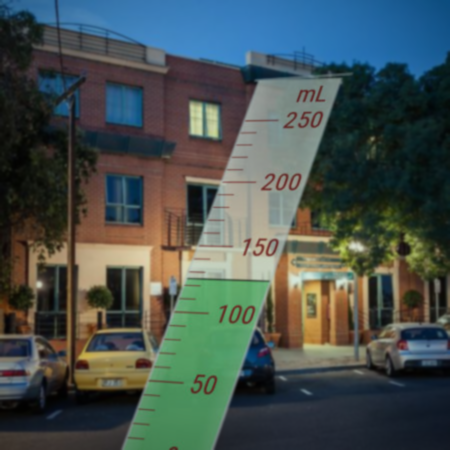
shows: 125 mL
